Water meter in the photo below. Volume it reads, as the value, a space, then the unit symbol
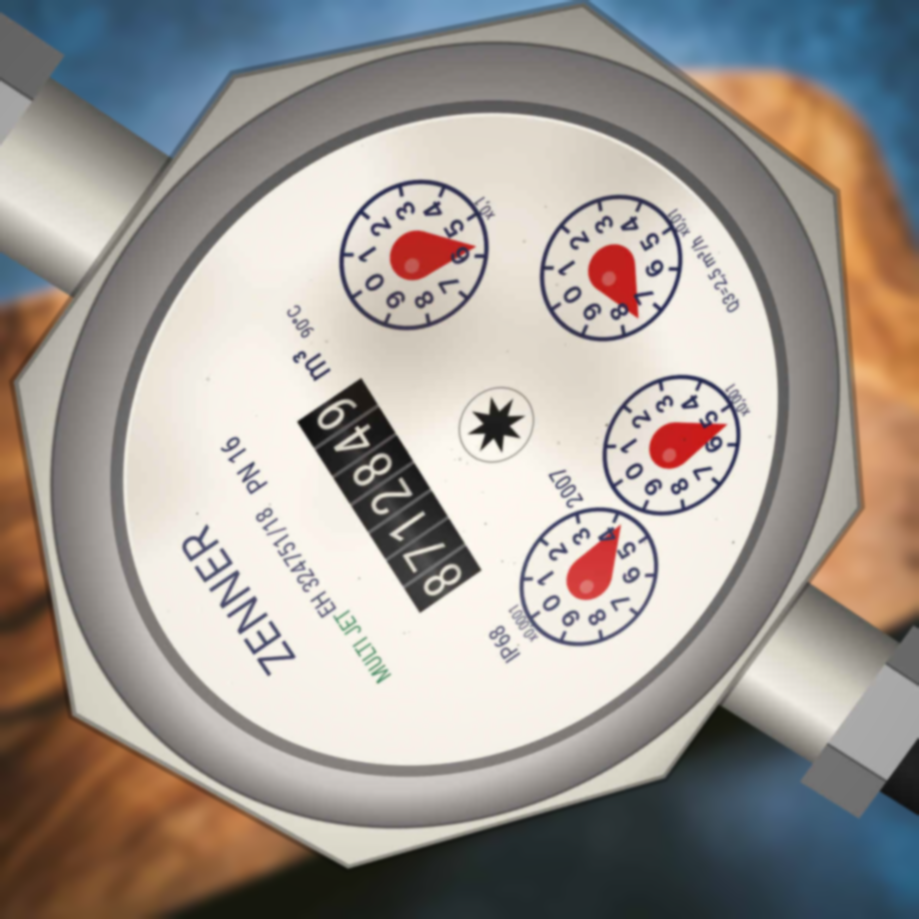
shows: 8712849.5754 m³
